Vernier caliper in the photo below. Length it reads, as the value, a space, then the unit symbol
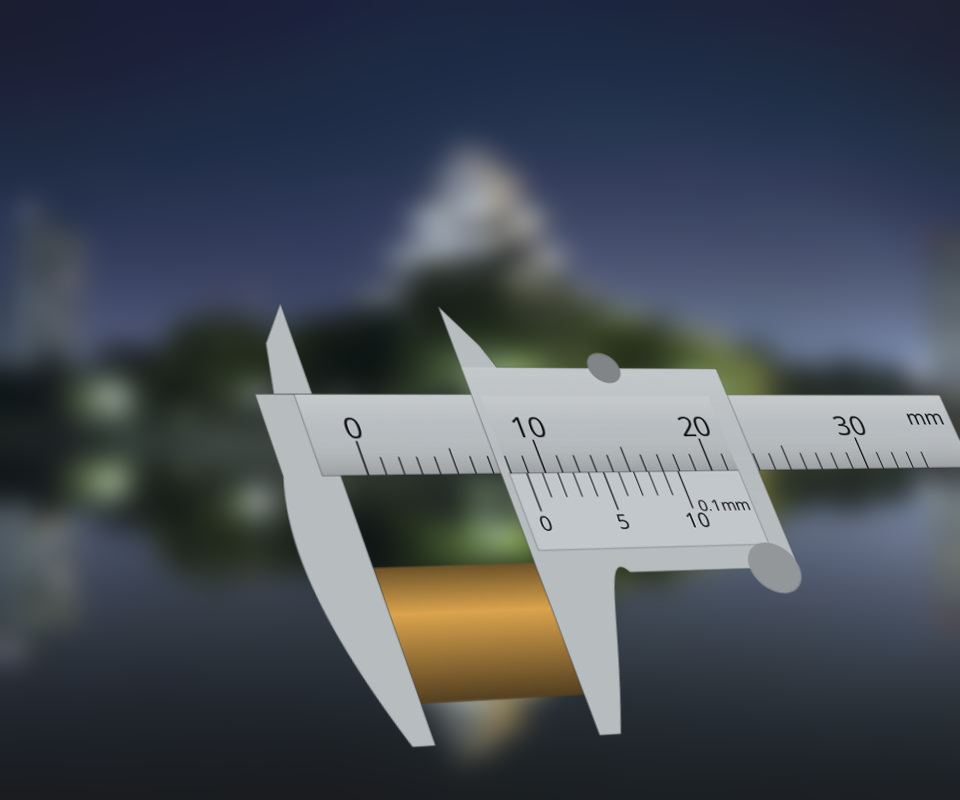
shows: 8.9 mm
